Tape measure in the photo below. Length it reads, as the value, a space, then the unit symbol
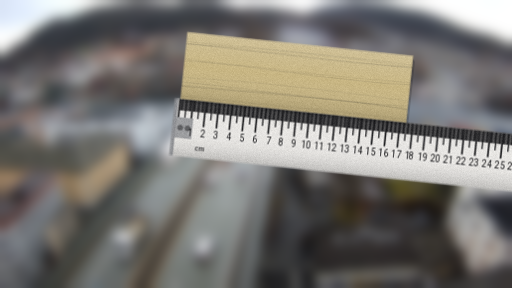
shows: 17.5 cm
